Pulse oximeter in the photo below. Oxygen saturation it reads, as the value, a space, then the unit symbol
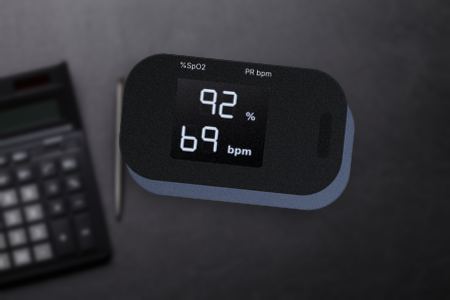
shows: 92 %
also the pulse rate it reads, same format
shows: 69 bpm
